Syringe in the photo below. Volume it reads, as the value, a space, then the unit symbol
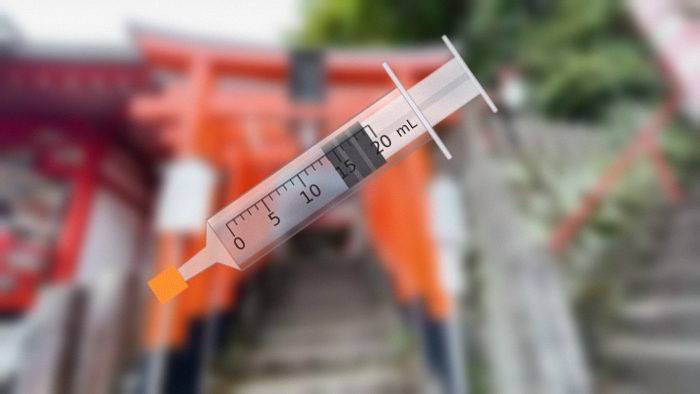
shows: 14 mL
